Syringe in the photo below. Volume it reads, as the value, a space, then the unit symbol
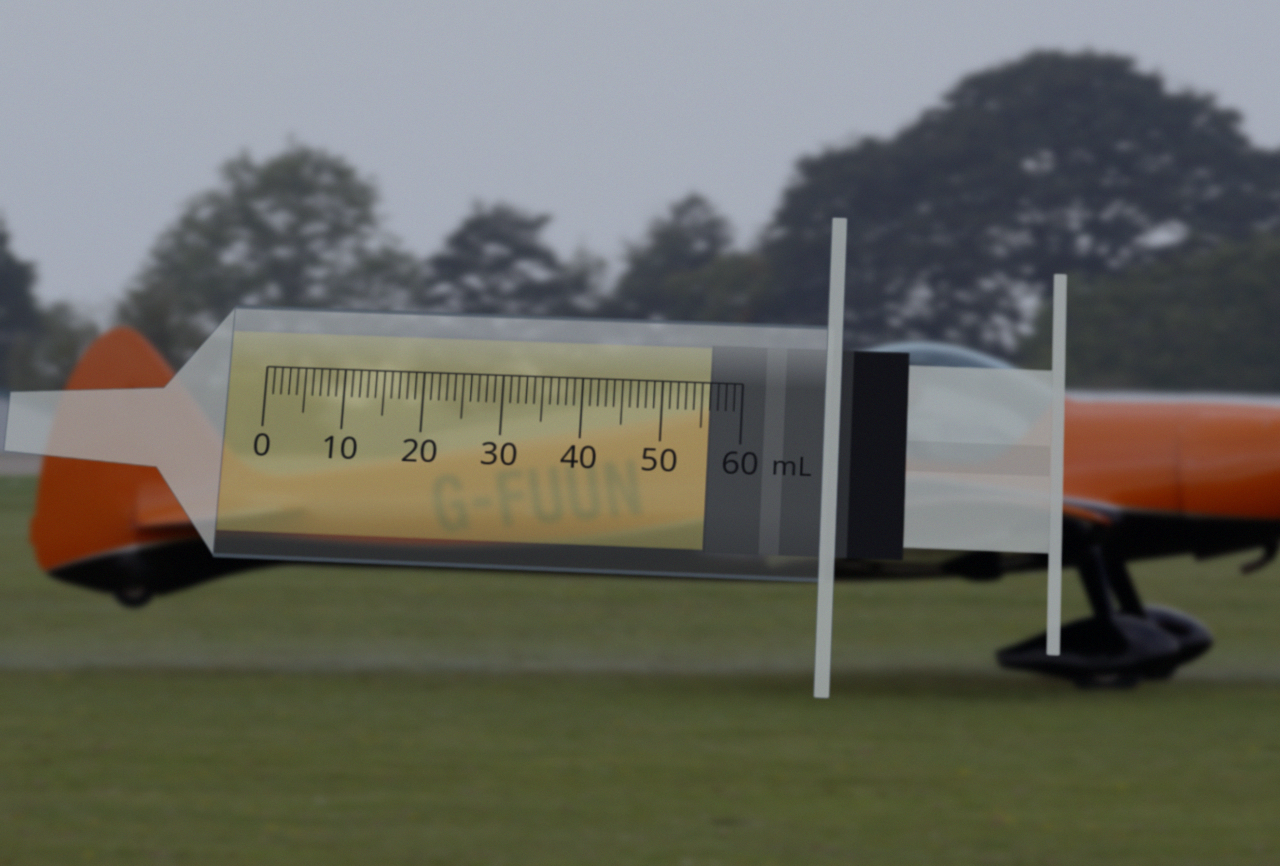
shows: 56 mL
